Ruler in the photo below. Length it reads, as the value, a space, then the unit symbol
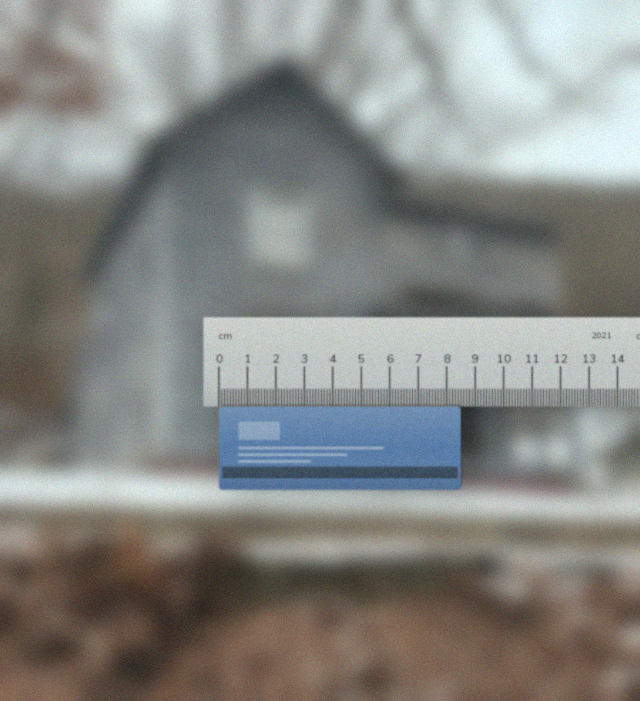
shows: 8.5 cm
